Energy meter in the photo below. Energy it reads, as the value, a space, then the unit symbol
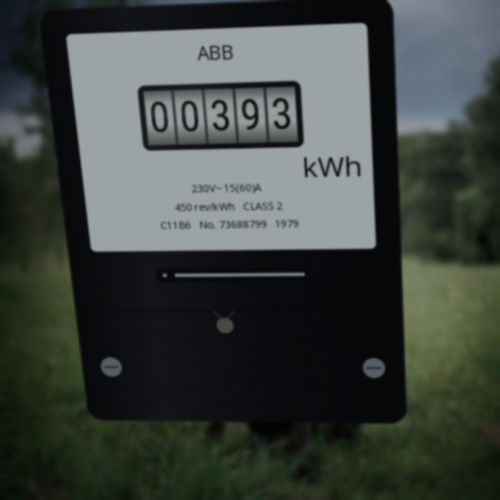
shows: 393 kWh
